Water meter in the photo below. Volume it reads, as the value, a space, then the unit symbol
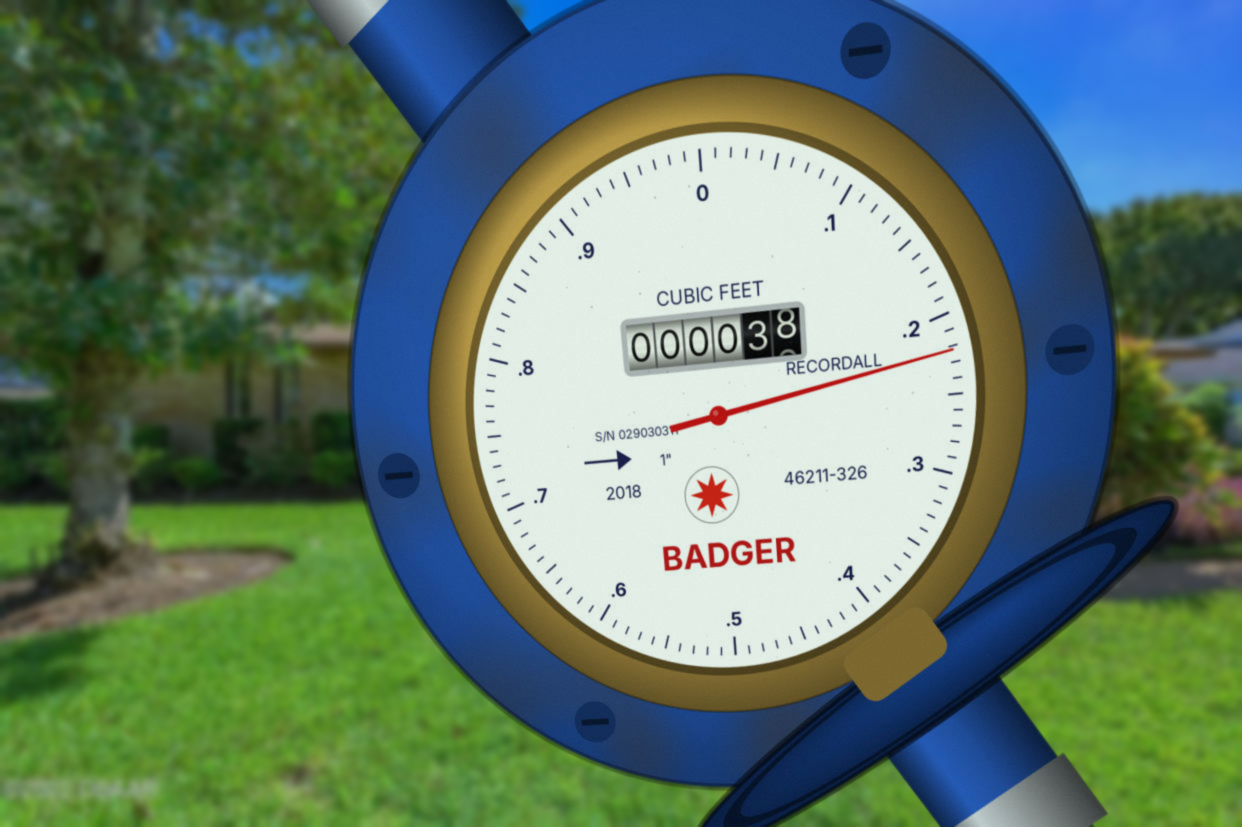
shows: 38.22 ft³
